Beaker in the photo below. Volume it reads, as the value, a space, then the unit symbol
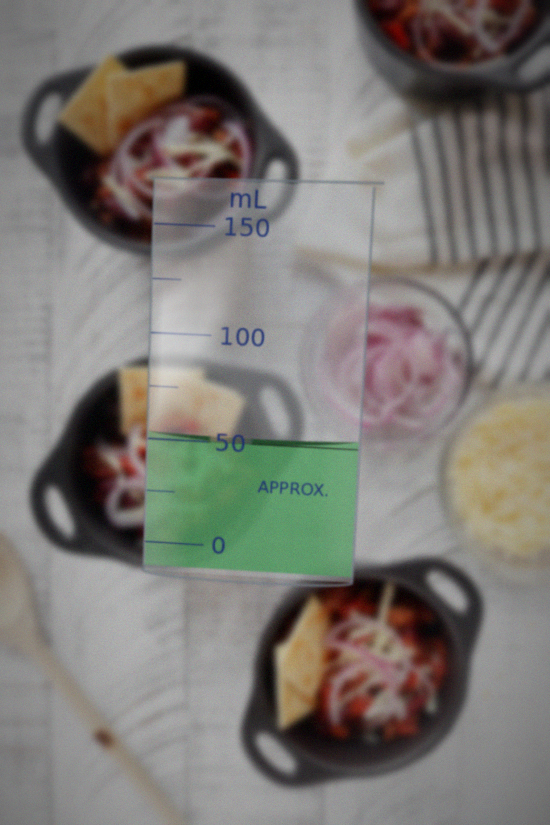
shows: 50 mL
